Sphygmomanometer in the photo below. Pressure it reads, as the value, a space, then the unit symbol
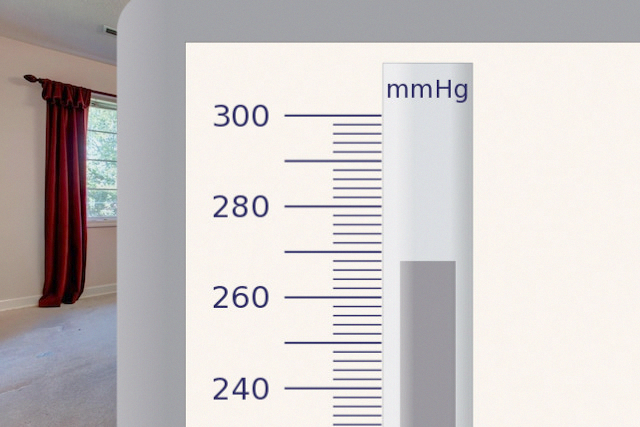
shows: 268 mmHg
